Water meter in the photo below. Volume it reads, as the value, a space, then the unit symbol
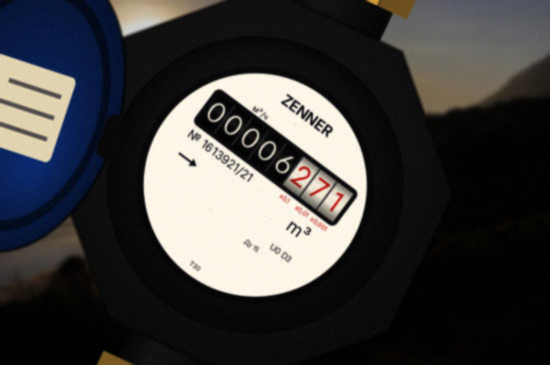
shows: 6.271 m³
